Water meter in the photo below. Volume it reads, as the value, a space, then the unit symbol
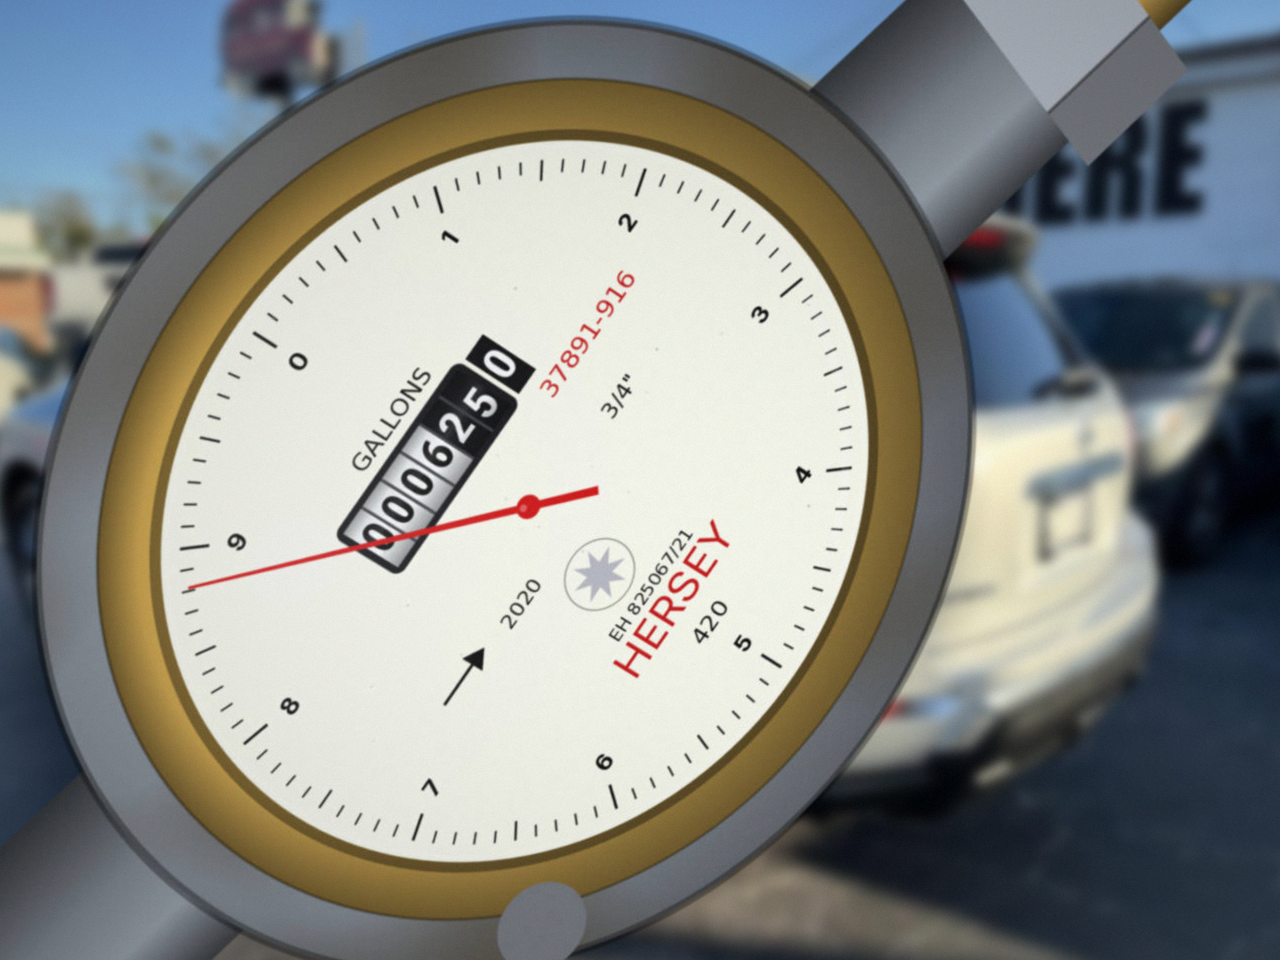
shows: 6248.8 gal
